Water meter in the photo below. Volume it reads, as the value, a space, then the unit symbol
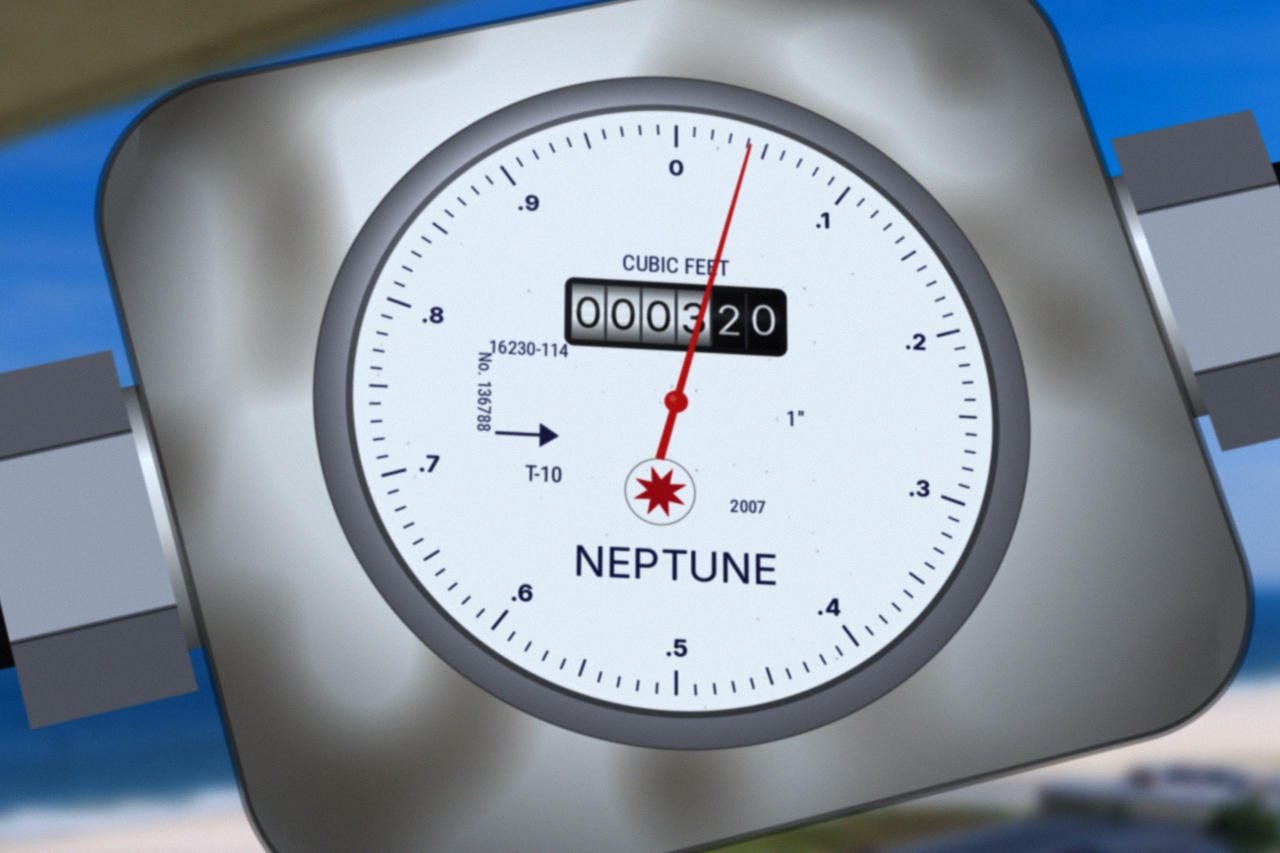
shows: 320.04 ft³
